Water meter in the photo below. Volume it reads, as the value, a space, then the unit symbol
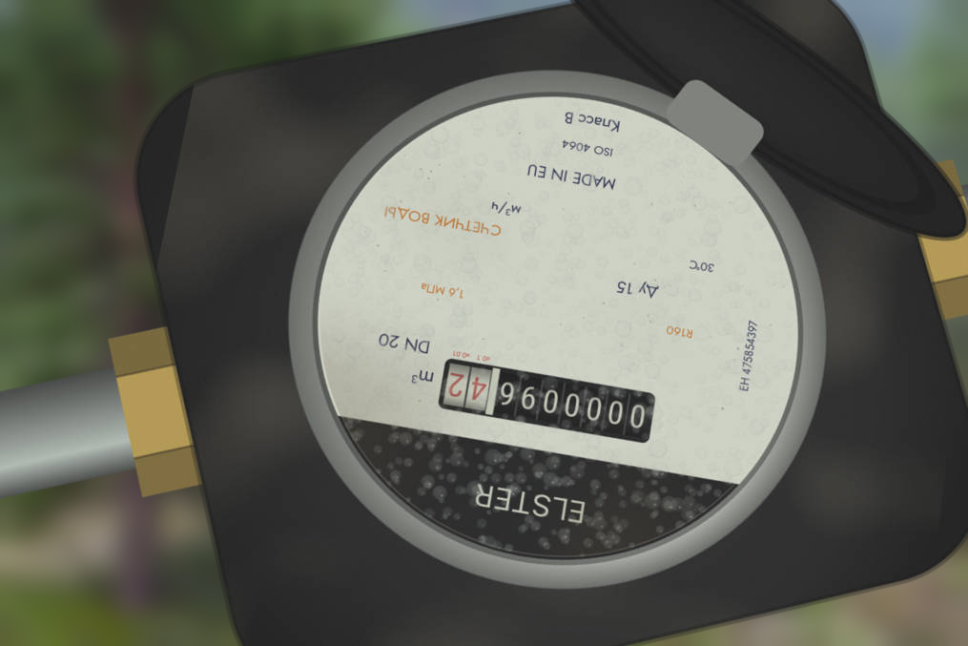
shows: 96.42 m³
